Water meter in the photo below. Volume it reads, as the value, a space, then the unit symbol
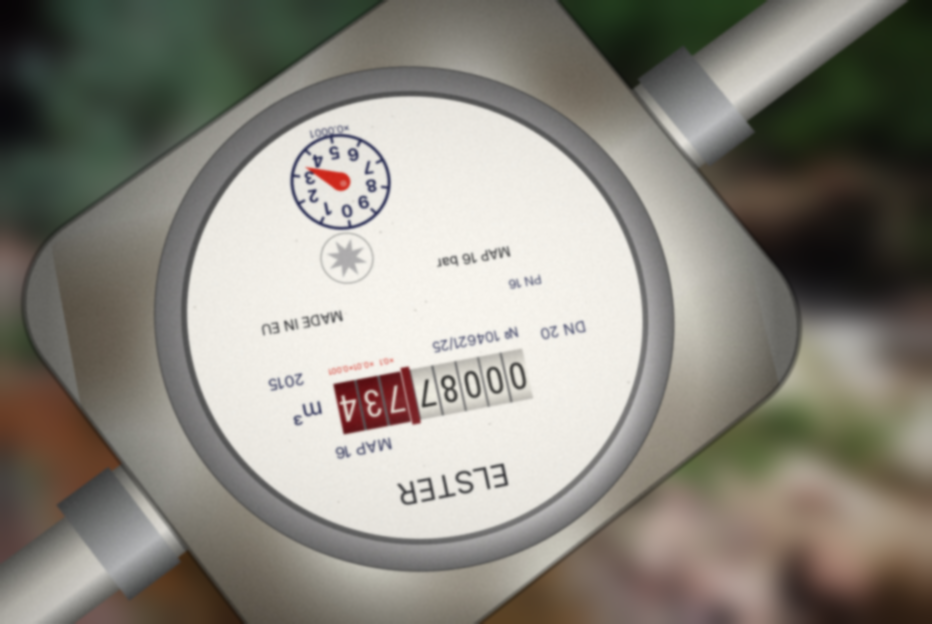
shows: 87.7343 m³
